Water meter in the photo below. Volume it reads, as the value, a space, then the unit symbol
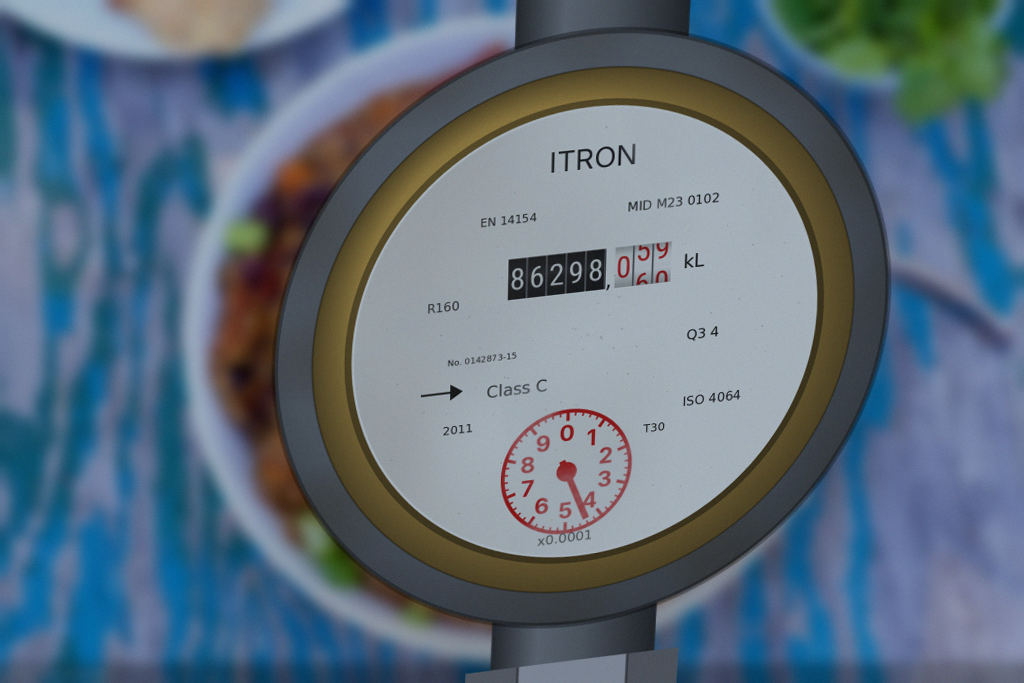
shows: 86298.0594 kL
